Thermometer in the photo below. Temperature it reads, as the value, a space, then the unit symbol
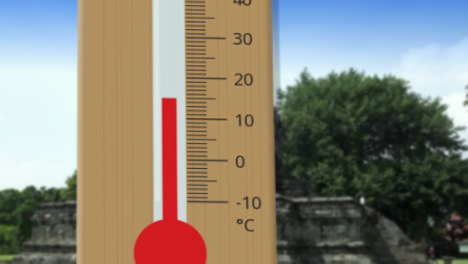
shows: 15 °C
